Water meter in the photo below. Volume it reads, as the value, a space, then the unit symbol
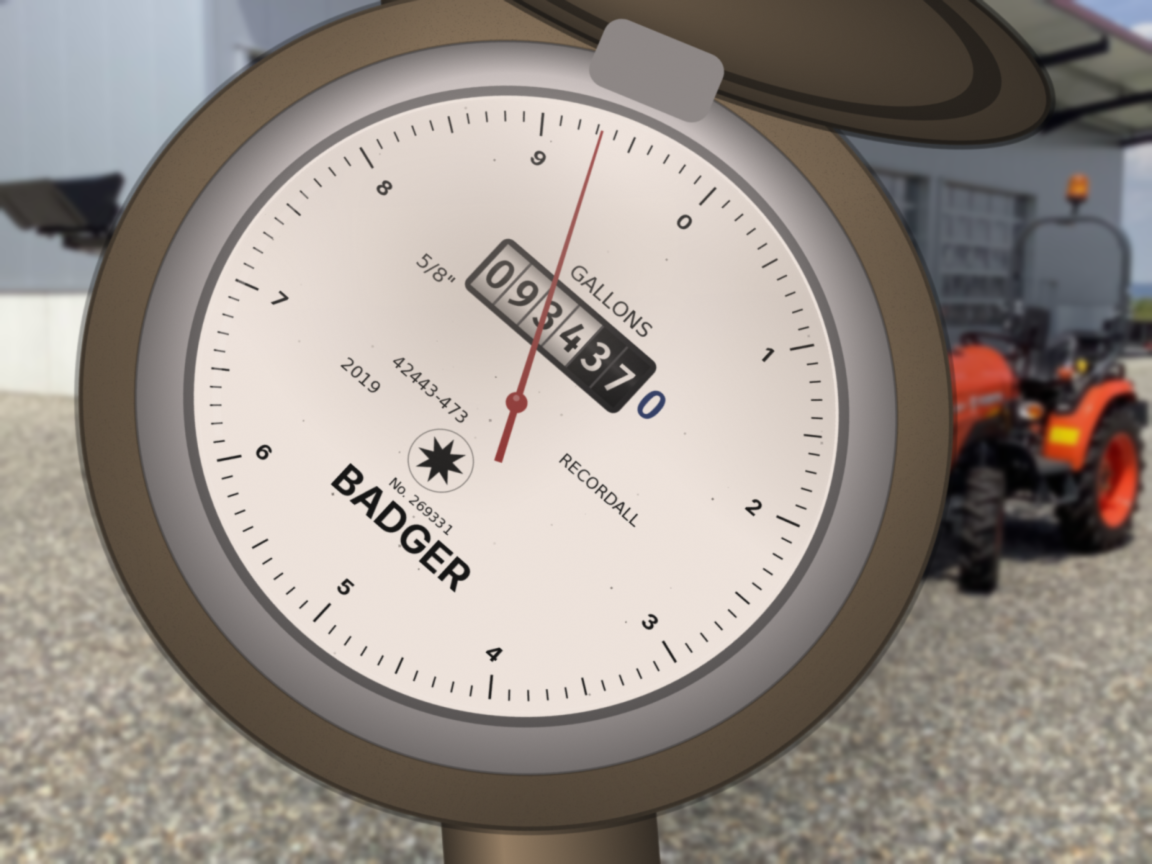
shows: 934369.3 gal
